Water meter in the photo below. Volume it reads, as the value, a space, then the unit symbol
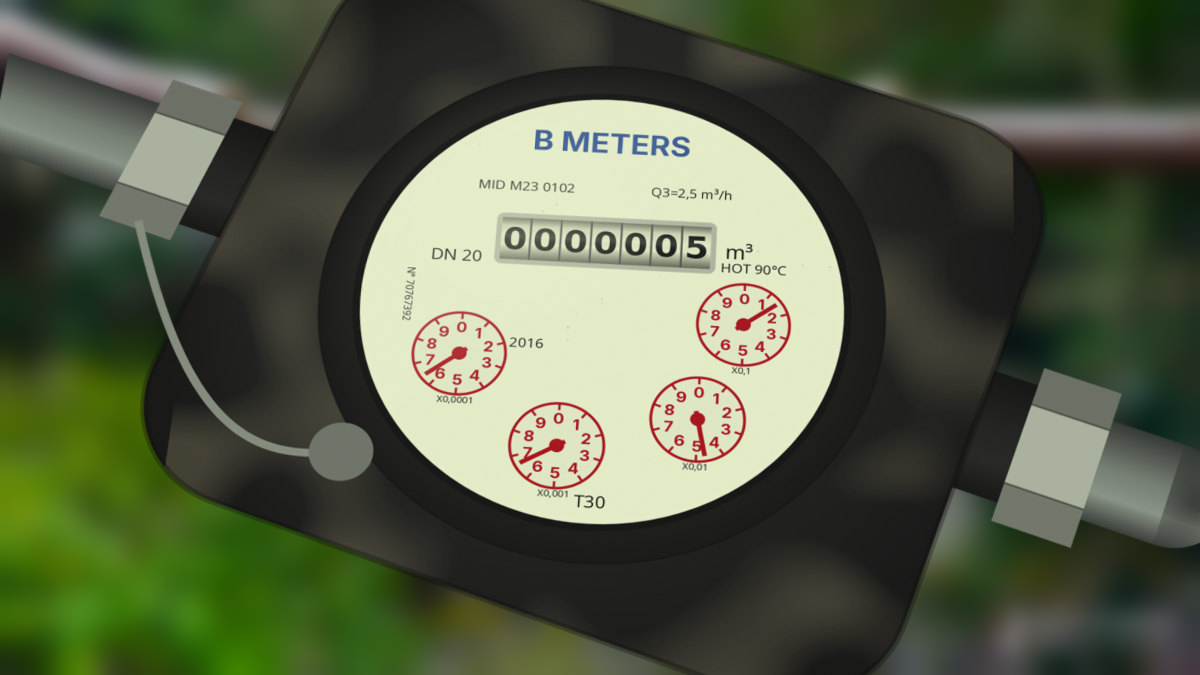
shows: 5.1466 m³
